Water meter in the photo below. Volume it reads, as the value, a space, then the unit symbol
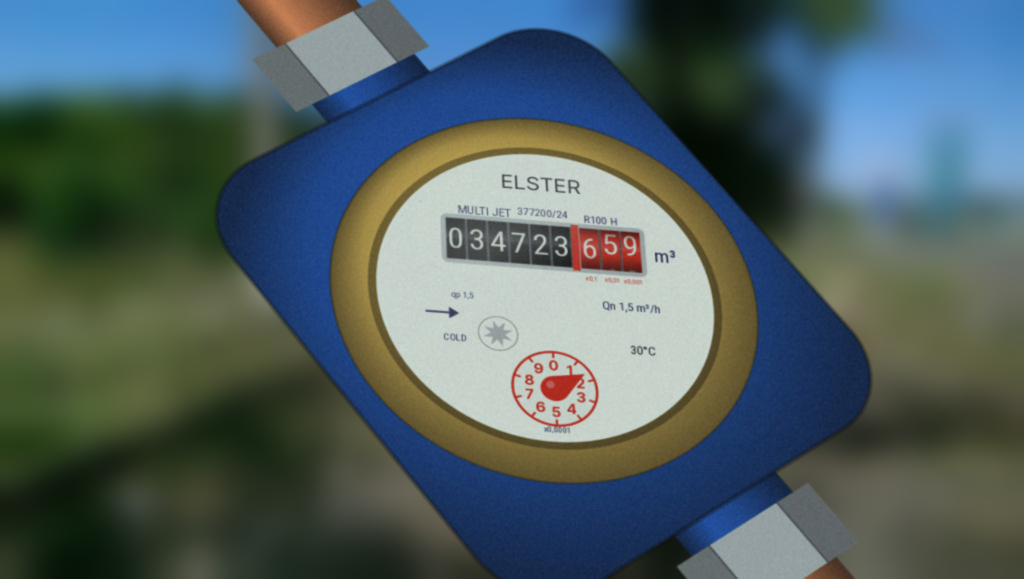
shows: 34723.6591 m³
